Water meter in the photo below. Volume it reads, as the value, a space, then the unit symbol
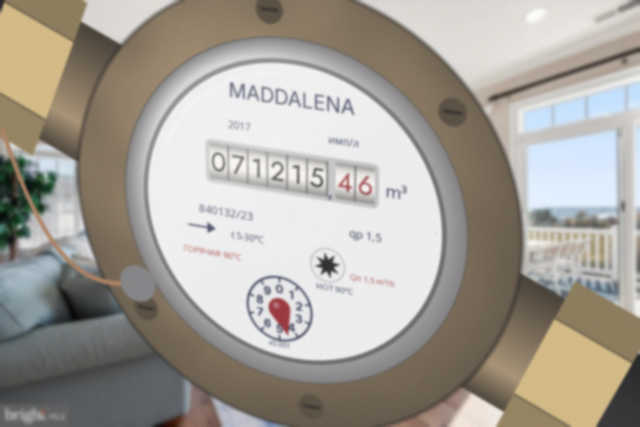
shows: 71215.464 m³
